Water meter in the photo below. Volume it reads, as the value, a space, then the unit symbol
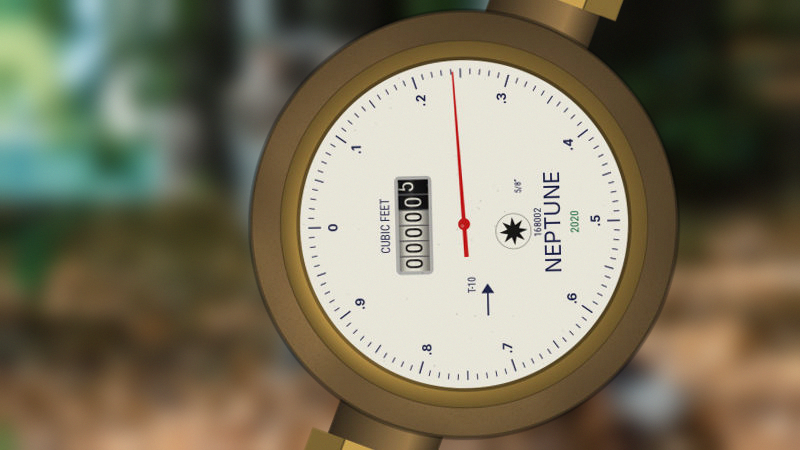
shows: 5.24 ft³
